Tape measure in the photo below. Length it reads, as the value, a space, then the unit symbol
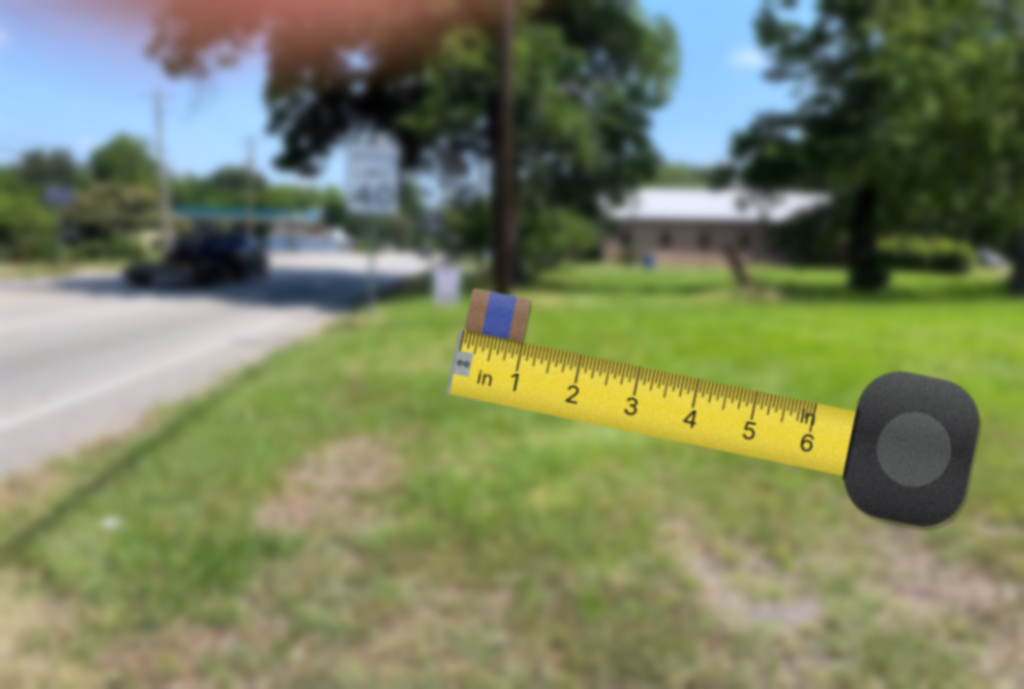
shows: 1 in
